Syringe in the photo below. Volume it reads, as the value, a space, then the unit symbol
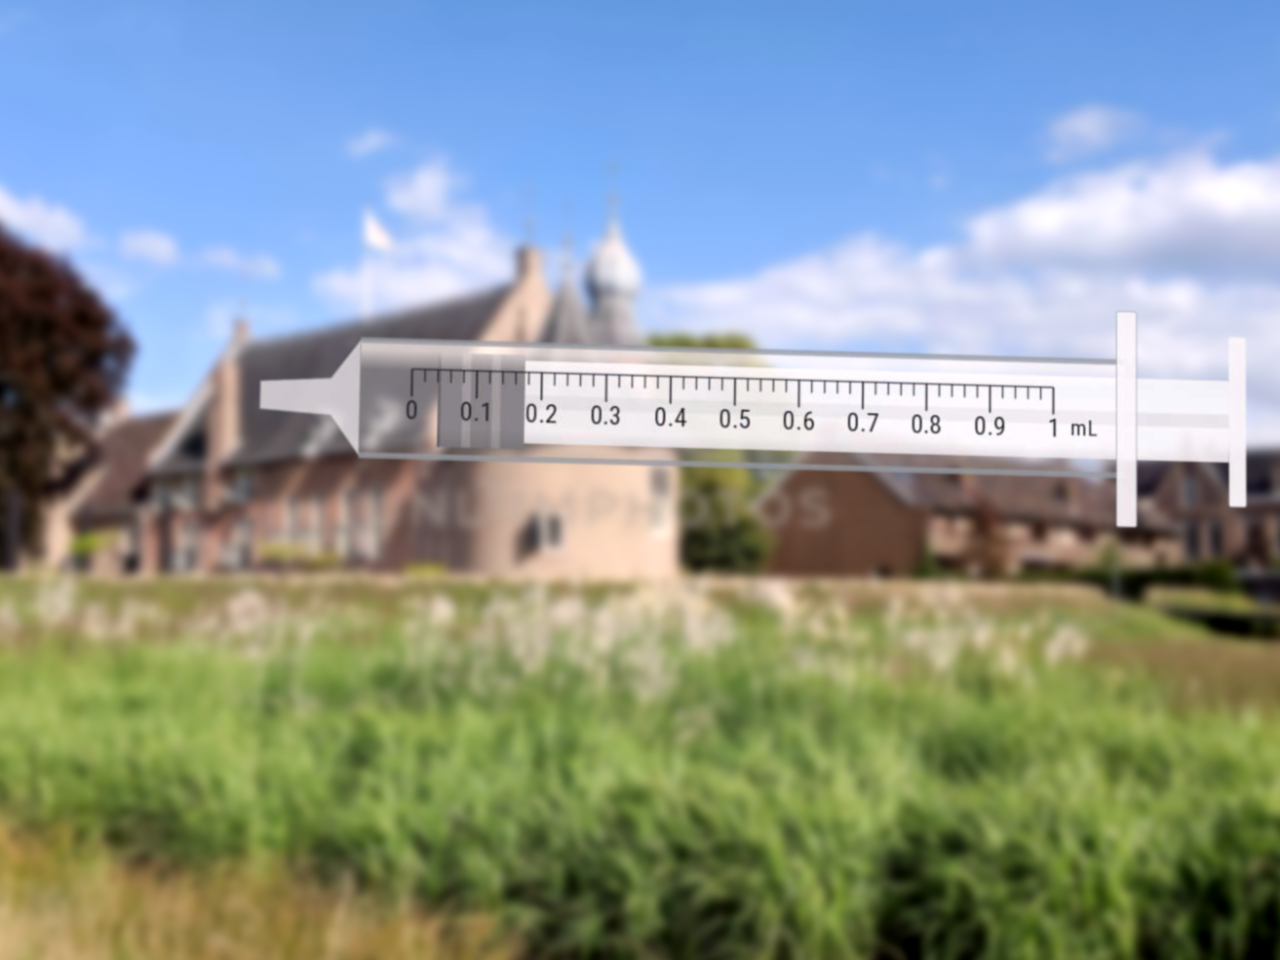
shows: 0.04 mL
